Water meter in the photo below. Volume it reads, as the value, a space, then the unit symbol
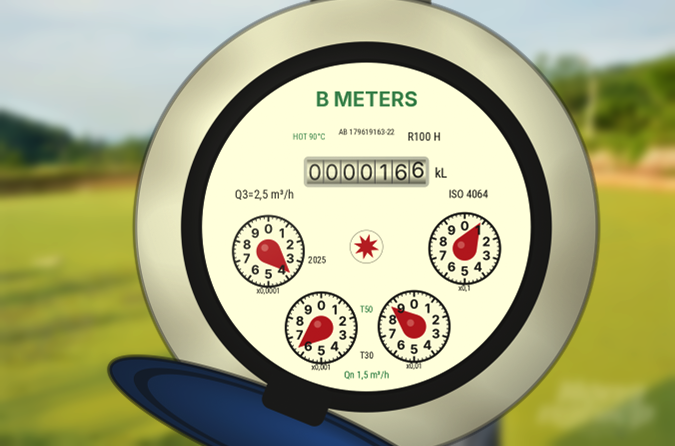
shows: 166.0863 kL
